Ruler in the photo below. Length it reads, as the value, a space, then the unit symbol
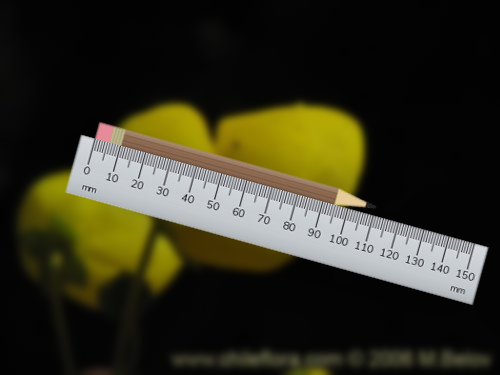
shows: 110 mm
